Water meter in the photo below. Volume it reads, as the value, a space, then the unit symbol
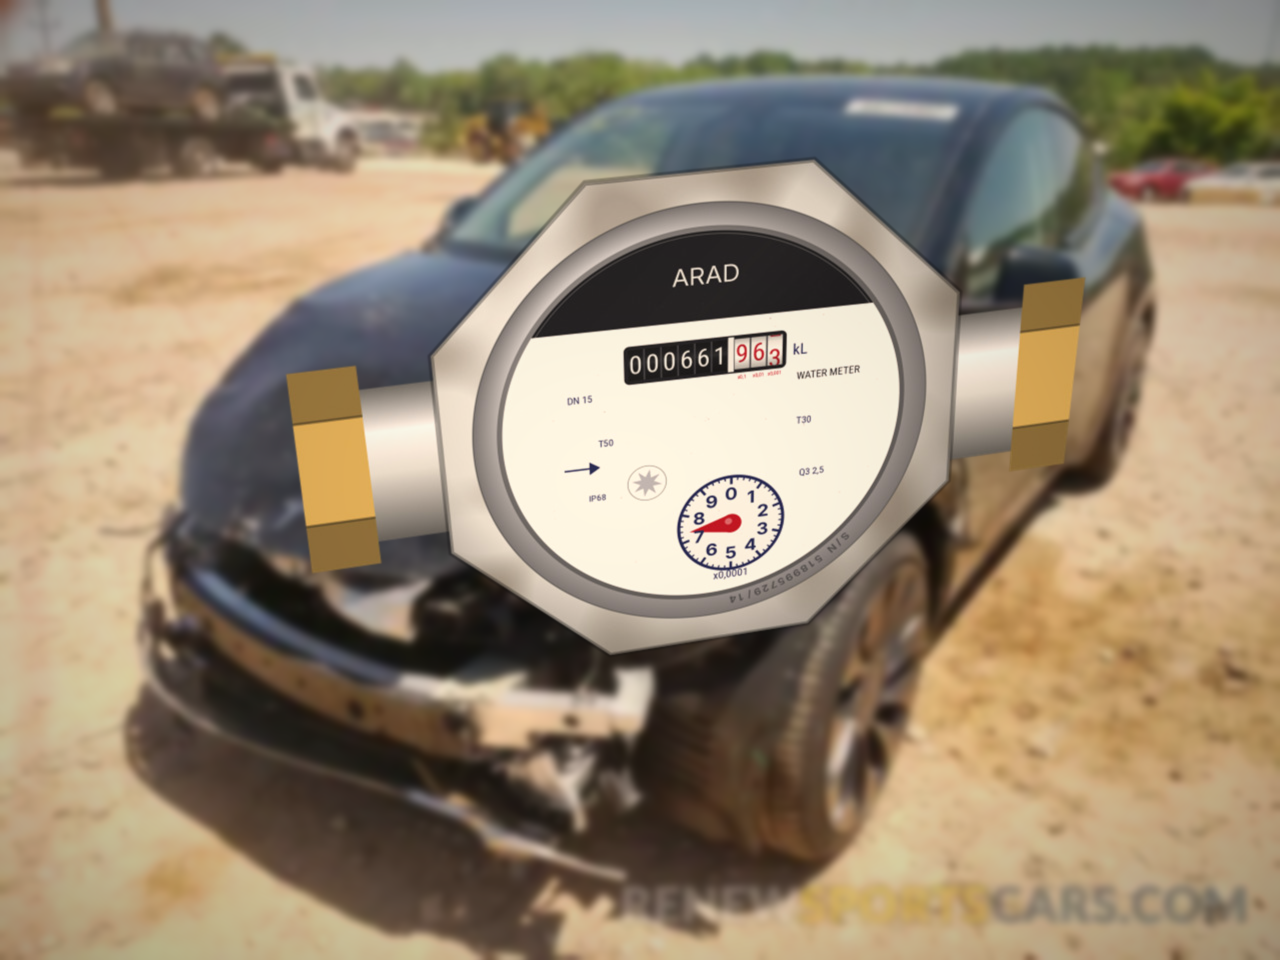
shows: 661.9627 kL
